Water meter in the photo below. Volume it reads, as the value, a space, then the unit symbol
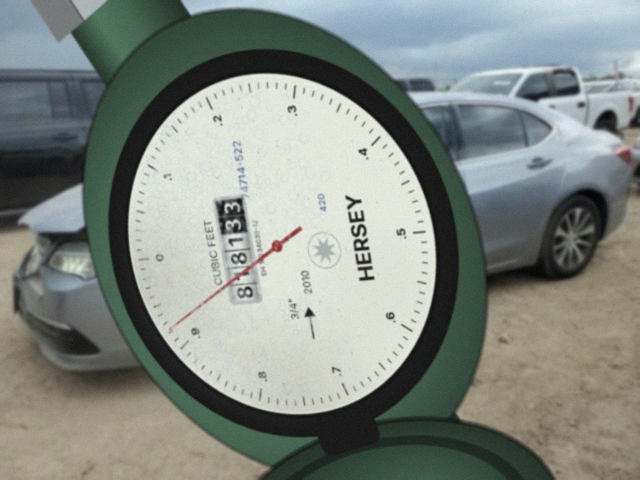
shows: 818132.92 ft³
